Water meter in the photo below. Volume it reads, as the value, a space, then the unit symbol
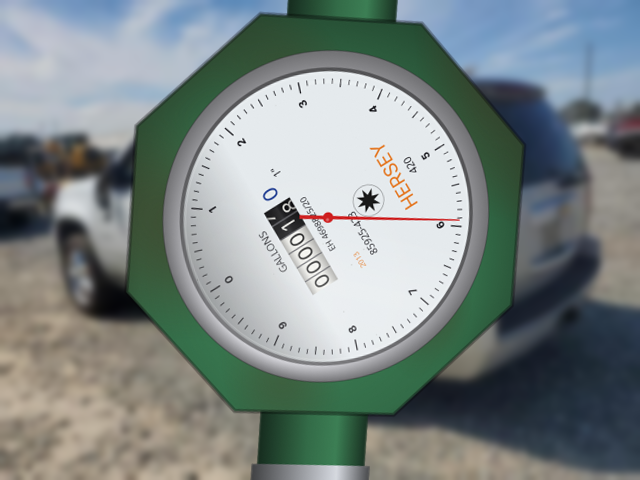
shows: 175.9 gal
